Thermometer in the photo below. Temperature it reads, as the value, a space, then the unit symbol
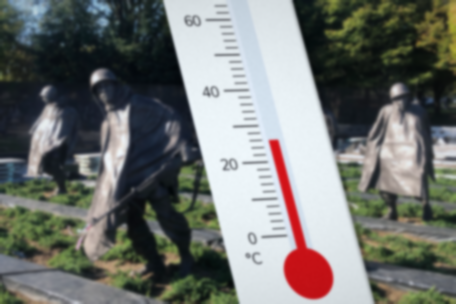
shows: 26 °C
